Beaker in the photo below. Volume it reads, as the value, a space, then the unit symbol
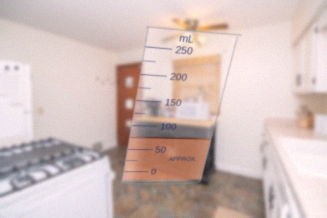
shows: 75 mL
